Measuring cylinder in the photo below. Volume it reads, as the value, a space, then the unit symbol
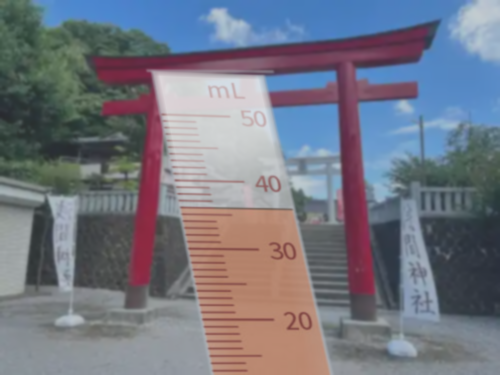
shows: 36 mL
